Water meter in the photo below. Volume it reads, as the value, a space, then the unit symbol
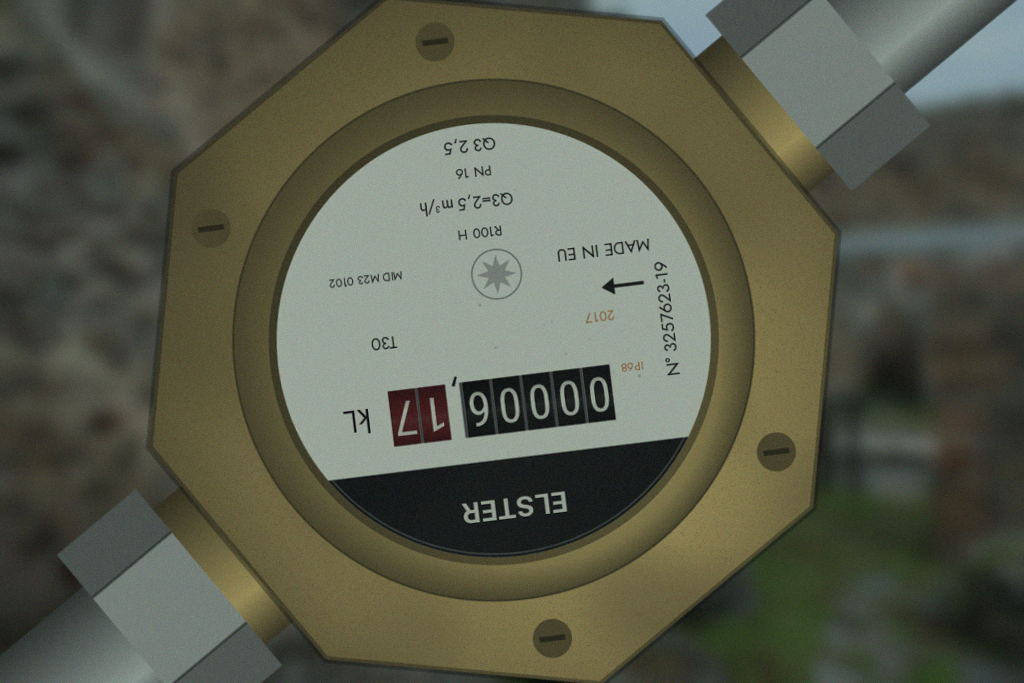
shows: 6.17 kL
